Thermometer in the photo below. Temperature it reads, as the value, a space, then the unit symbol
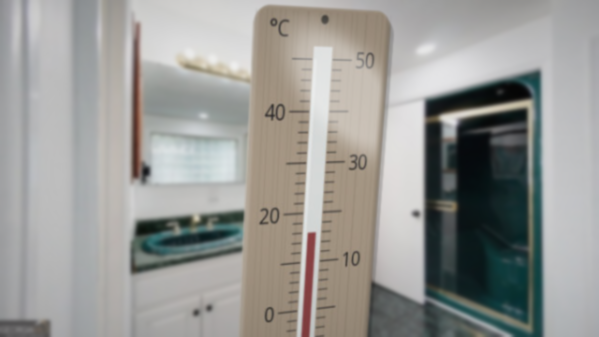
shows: 16 °C
